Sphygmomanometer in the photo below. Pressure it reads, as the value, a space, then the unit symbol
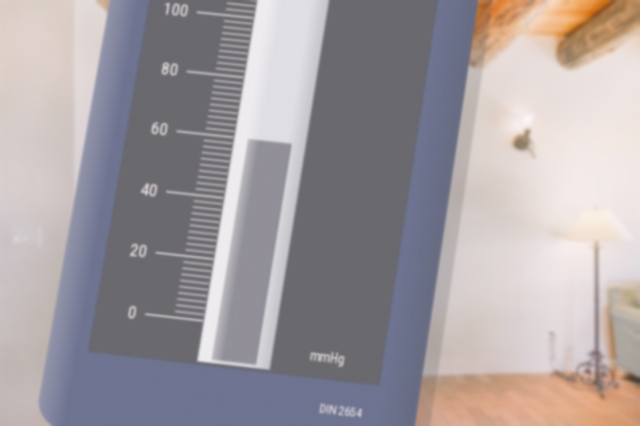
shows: 60 mmHg
